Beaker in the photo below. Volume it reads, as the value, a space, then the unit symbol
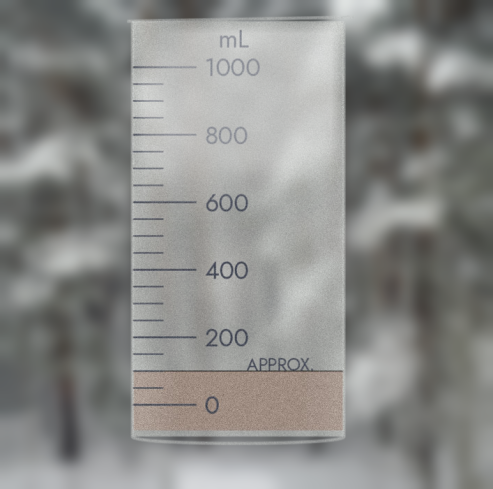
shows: 100 mL
